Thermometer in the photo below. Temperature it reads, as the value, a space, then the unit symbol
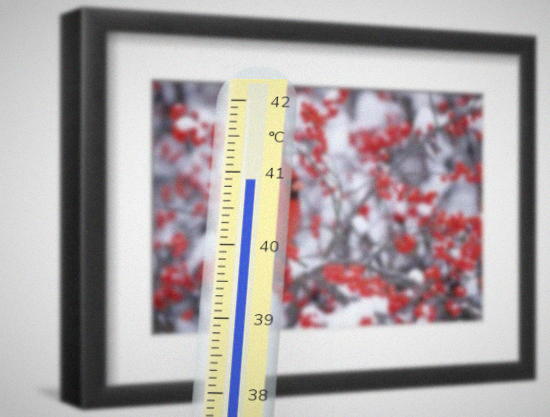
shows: 40.9 °C
